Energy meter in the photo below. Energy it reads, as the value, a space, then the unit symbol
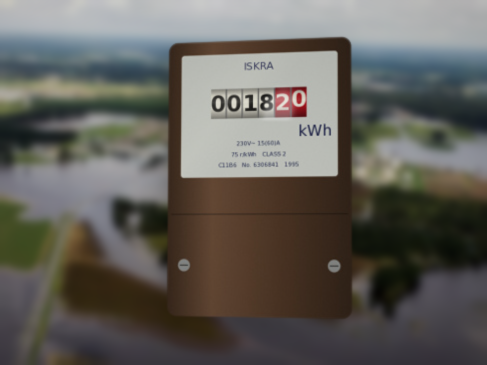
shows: 18.20 kWh
